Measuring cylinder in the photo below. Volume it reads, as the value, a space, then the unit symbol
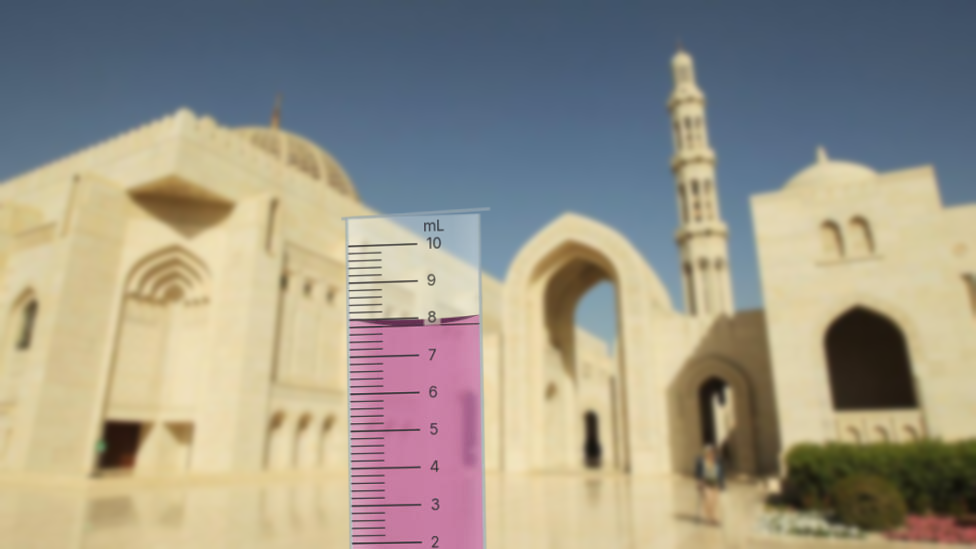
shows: 7.8 mL
